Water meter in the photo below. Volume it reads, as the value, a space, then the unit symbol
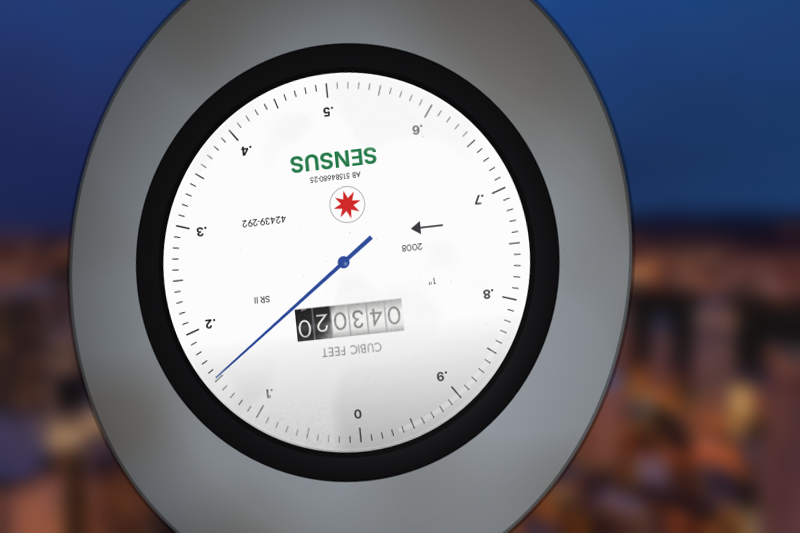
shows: 43020.15 ft³
